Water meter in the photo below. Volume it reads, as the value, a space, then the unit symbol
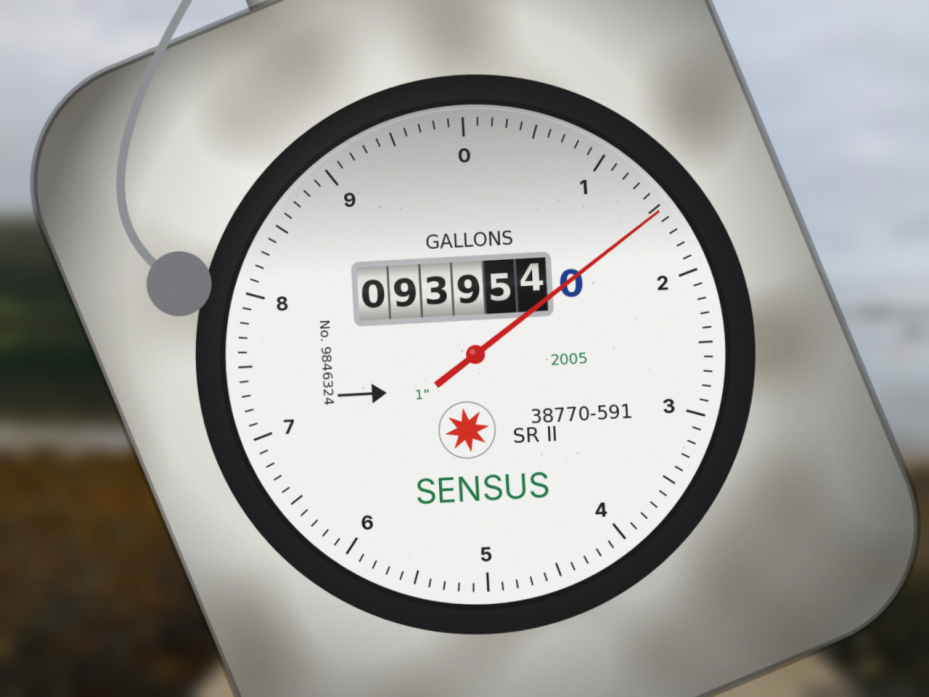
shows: 939541.5 gal
